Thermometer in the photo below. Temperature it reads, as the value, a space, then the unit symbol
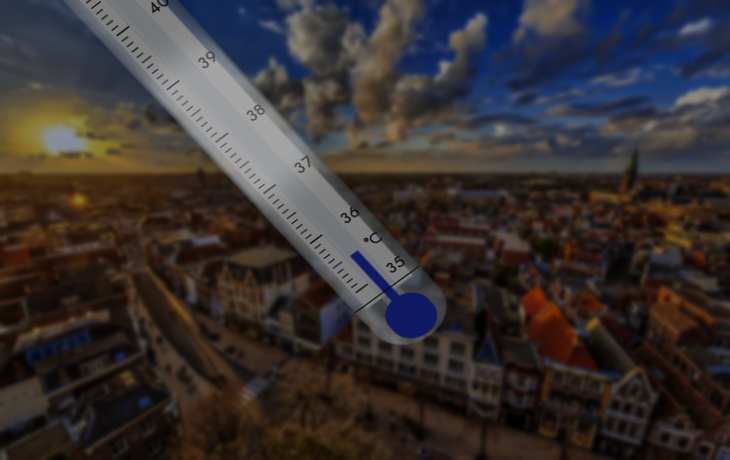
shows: 35.5 °C
